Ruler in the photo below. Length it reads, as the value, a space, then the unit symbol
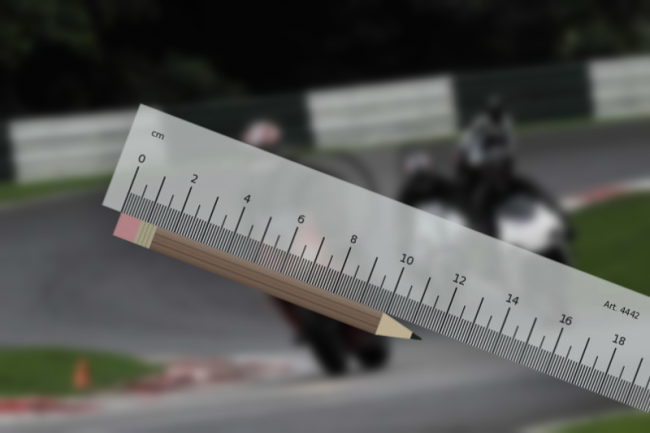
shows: 11.5 cm
